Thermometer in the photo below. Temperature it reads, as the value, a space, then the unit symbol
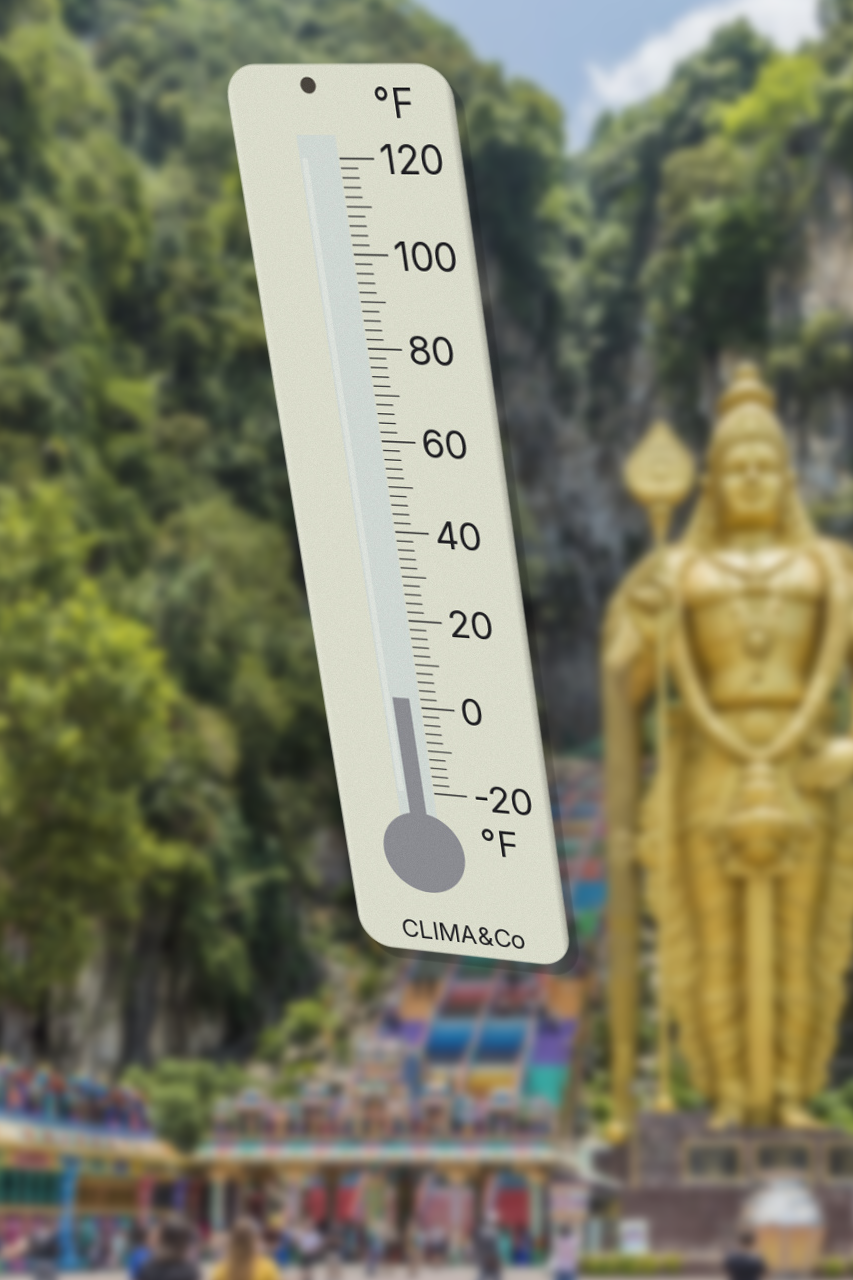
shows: 2 °F
